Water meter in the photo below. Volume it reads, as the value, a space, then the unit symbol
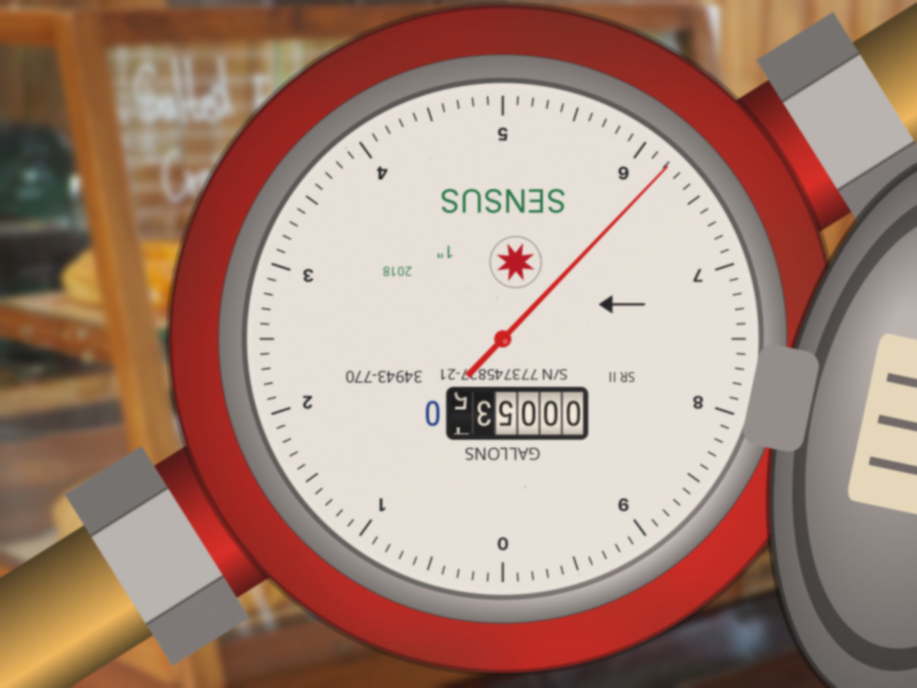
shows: 5346.2 gal
